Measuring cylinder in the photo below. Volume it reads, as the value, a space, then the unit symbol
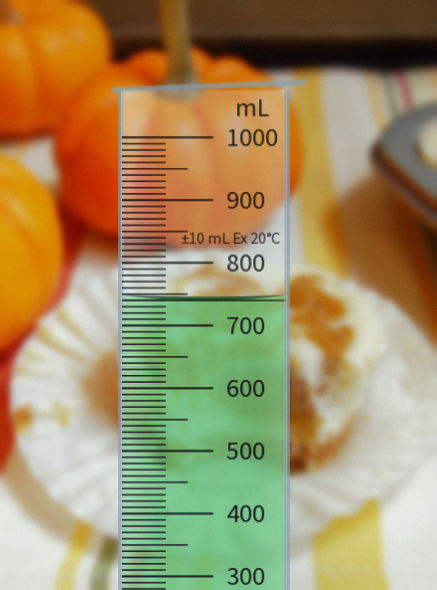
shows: 740 mL
